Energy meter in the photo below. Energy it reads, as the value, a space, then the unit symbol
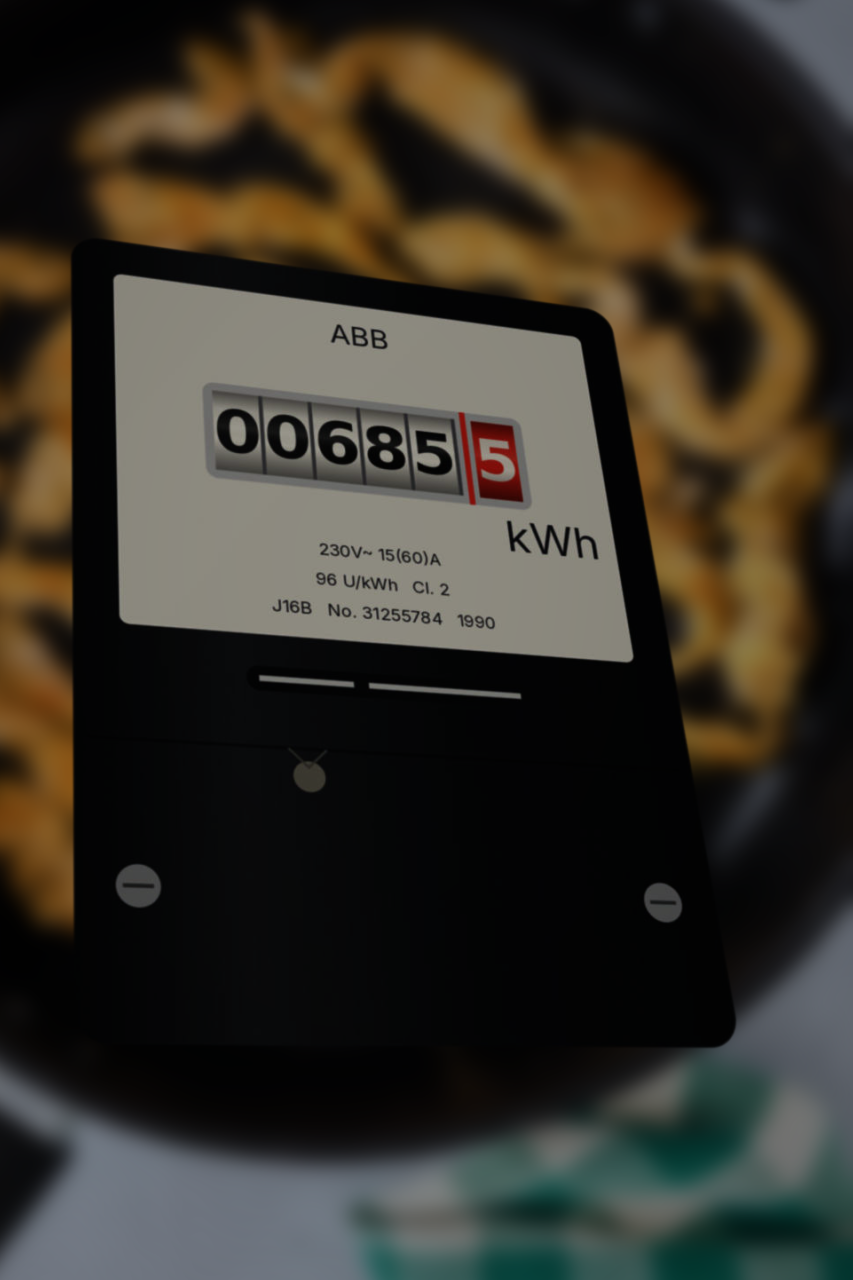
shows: 685.5 kWh
